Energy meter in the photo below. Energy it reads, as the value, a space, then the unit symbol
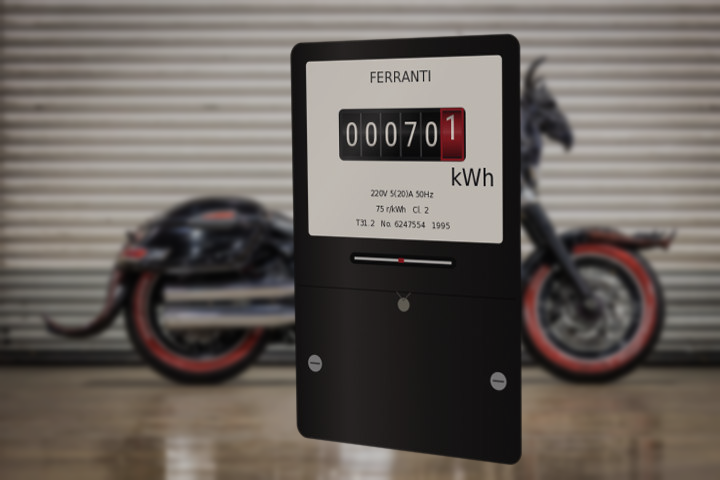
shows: 70.1 kWh
